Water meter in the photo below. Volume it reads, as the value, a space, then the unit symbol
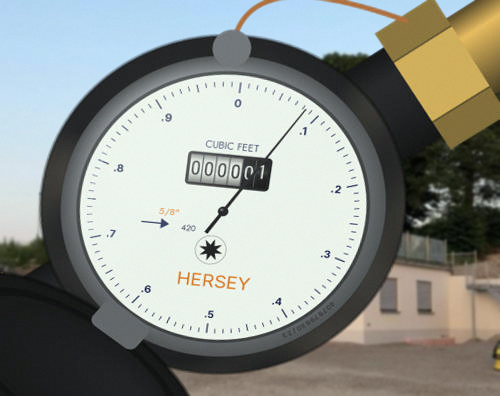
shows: 1.08 ft³
